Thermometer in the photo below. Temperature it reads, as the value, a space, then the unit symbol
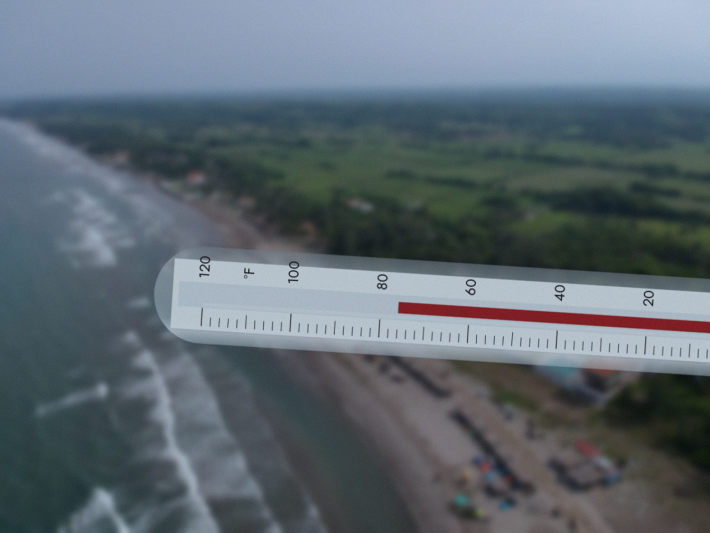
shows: 76 °F
